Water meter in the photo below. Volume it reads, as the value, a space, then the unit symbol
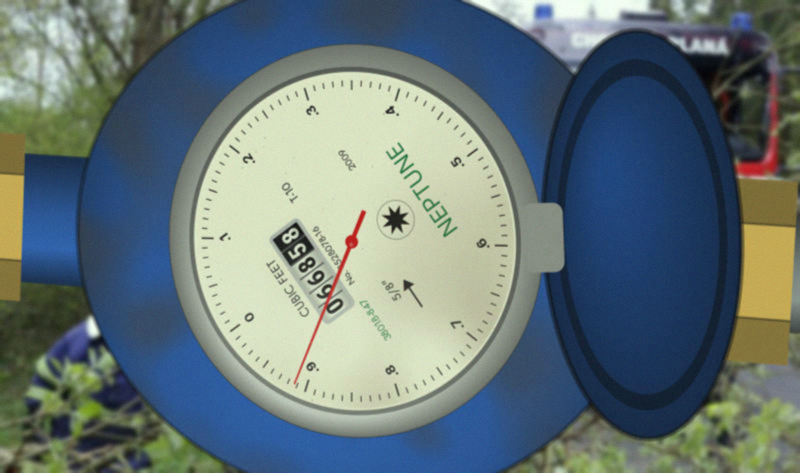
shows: 66857.91 ft³
